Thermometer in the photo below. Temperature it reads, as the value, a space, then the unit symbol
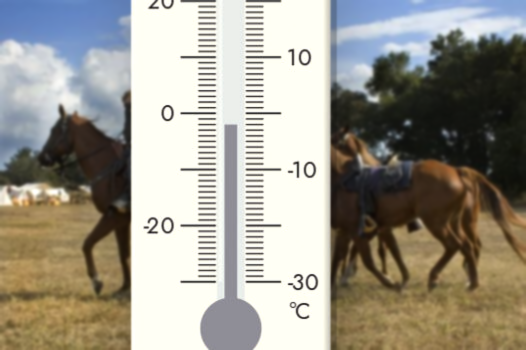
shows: -2 °C
